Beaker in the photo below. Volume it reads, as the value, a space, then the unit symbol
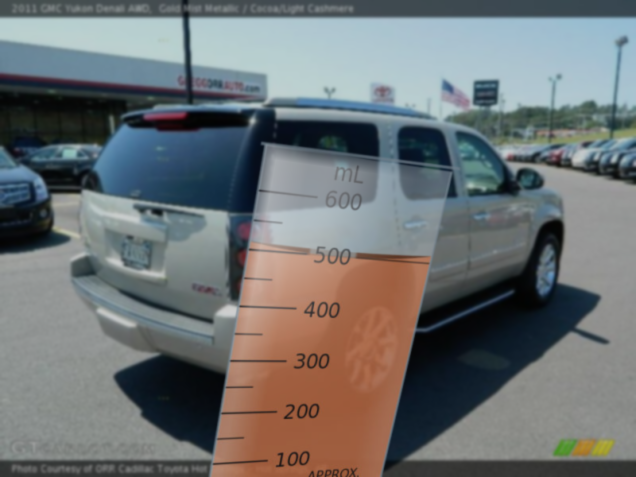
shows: 500 mL
